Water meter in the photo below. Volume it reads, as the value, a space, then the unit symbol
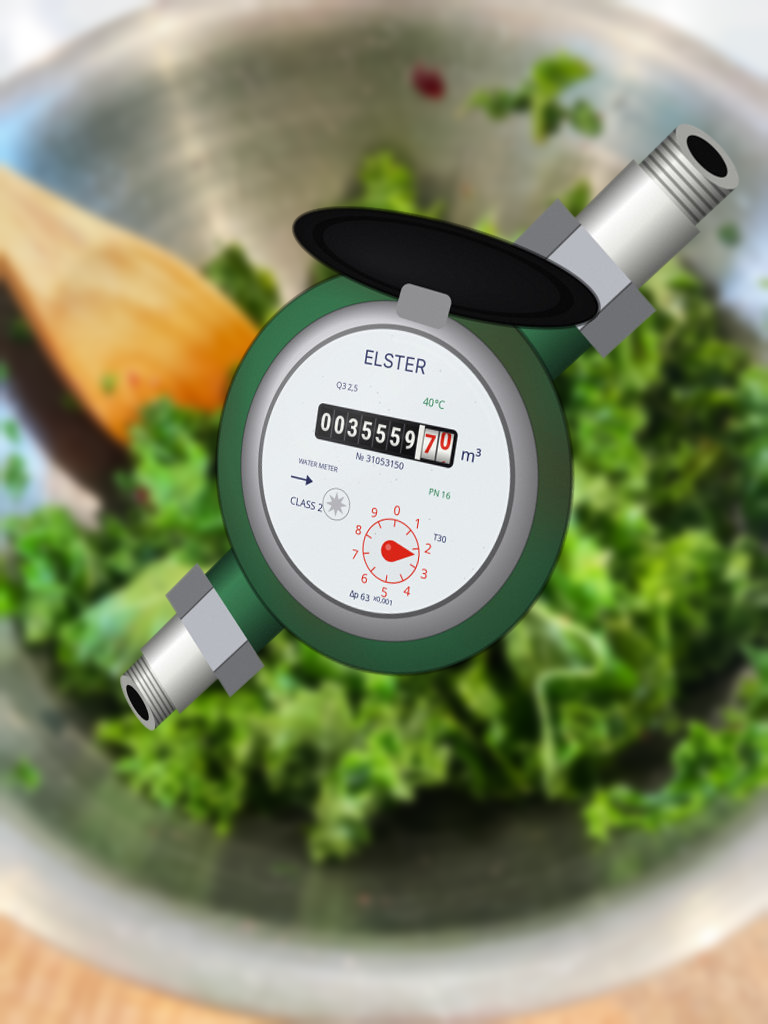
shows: 35559.702 m³
